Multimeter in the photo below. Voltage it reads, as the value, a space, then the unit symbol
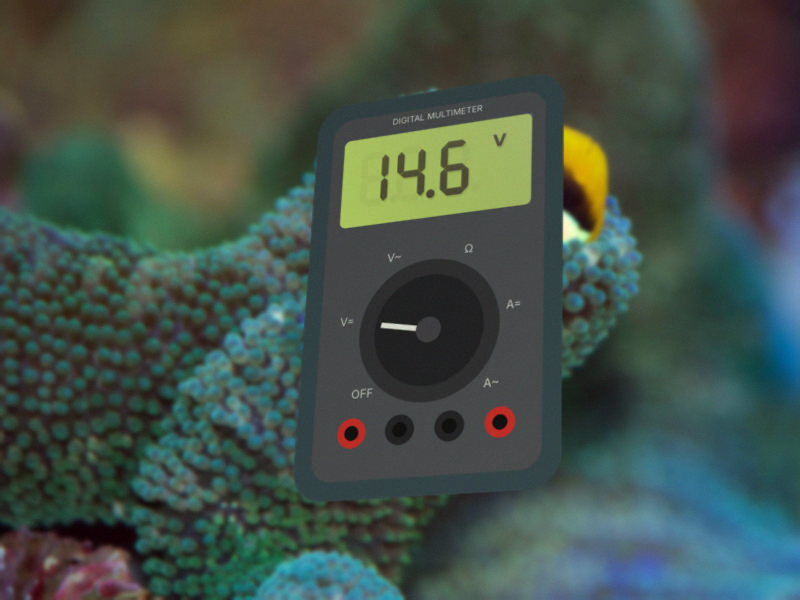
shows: 14.6 V
